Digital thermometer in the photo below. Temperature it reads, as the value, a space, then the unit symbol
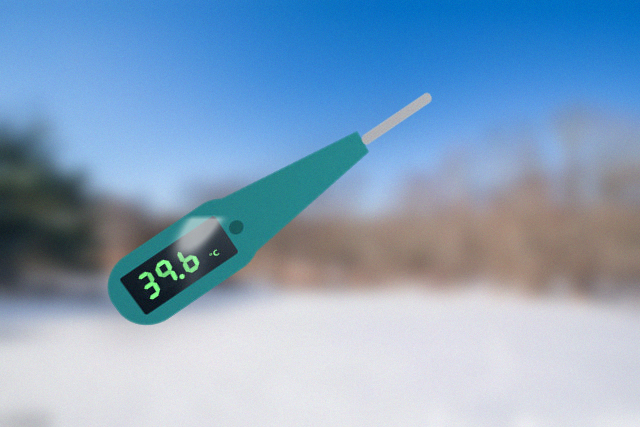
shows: 39.6 °C
